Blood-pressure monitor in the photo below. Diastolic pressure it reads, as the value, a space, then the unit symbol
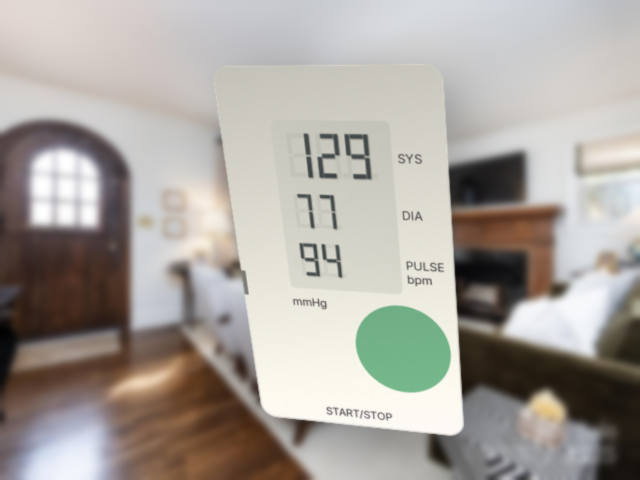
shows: 77 mmHg
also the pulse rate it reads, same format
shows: 94 bpm
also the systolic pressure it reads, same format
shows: 129 mmHg
